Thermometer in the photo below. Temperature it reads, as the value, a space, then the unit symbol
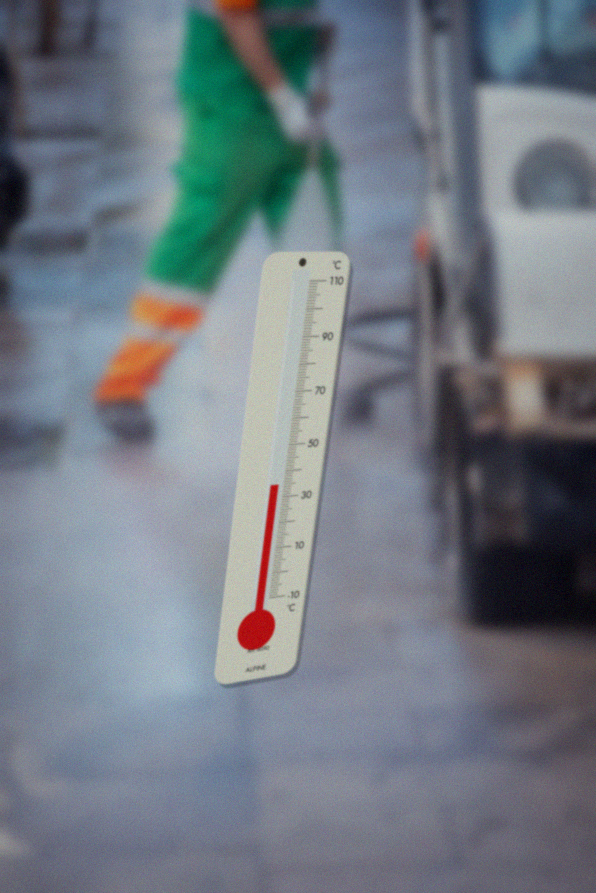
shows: 35 °C
